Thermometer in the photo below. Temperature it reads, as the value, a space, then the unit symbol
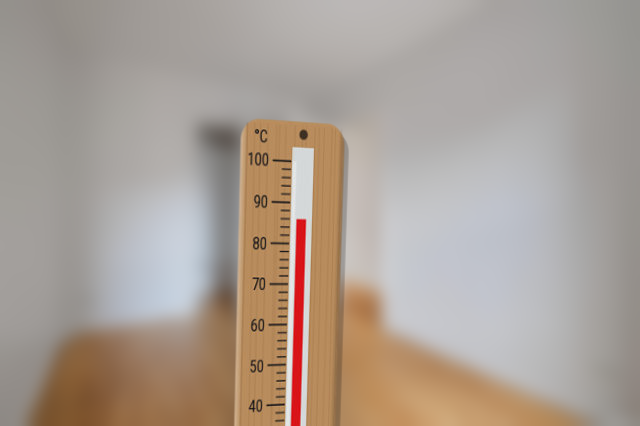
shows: 86 °C
